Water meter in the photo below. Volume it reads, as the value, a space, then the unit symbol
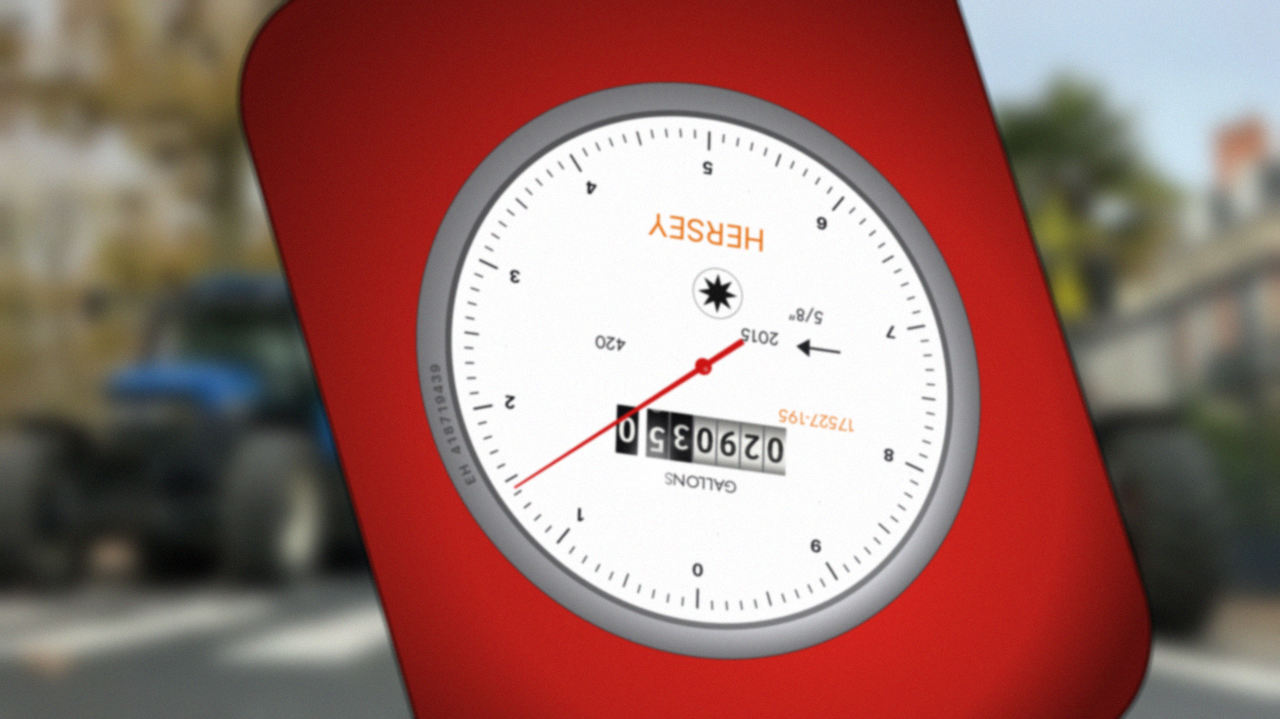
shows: 290351.4 gal
